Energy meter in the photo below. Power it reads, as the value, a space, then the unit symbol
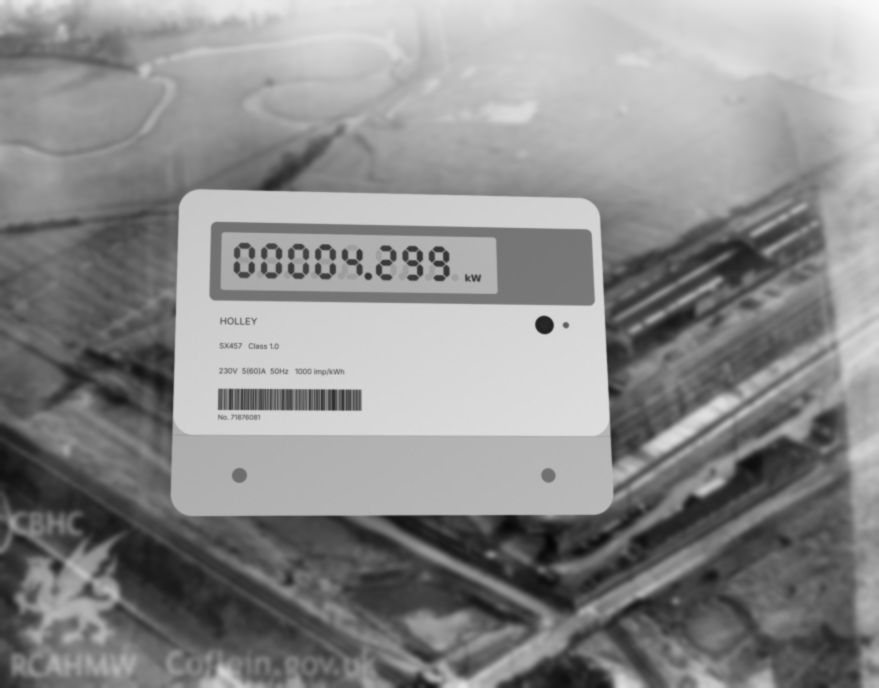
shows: 4.299 kW
